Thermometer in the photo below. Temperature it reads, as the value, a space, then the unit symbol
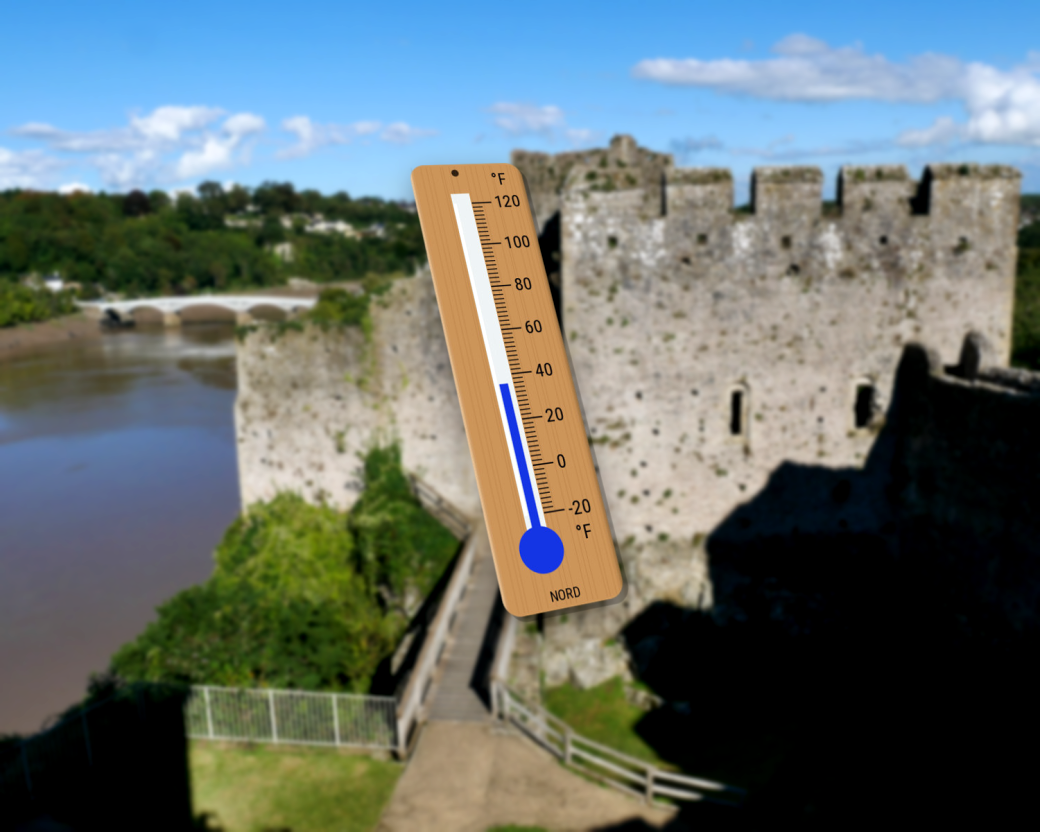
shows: 36 °F
